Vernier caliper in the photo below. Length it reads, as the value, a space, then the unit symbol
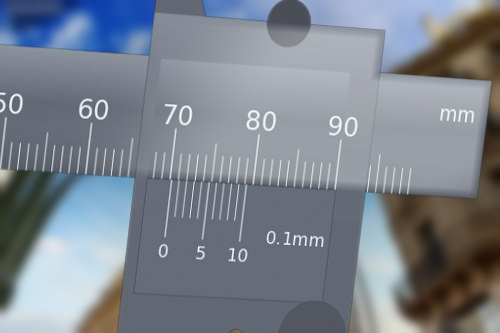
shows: 70.2 mm
